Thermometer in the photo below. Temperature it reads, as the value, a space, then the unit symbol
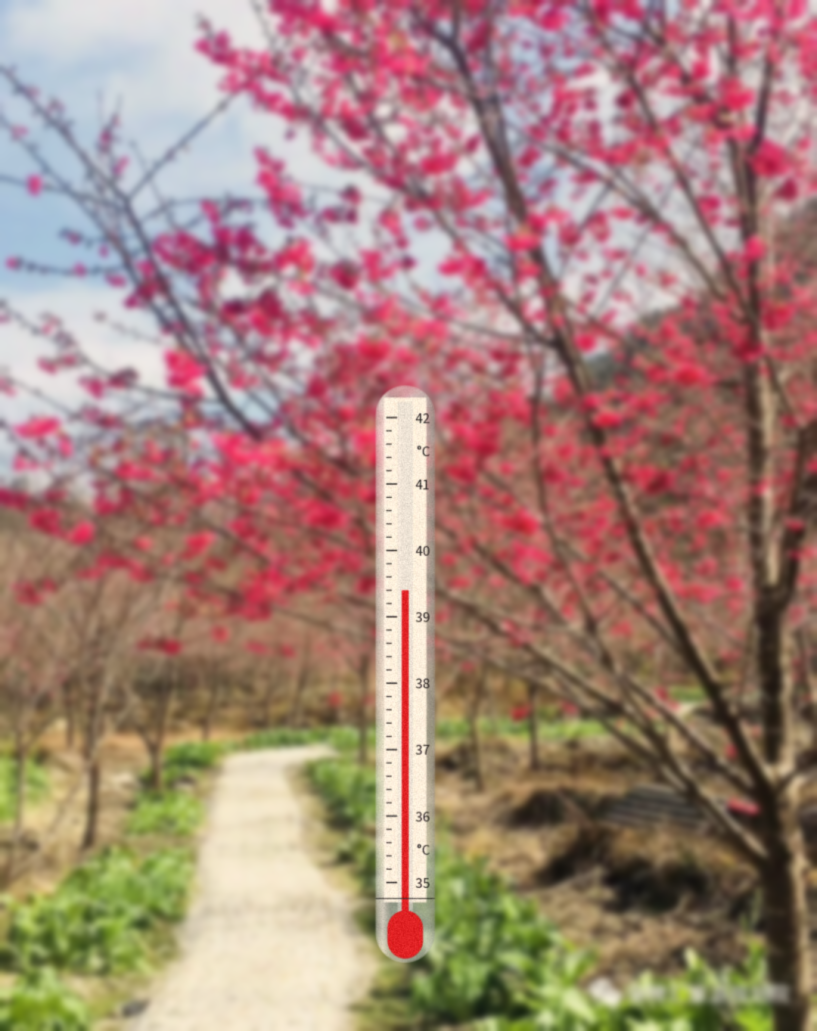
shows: 39.4 °C
